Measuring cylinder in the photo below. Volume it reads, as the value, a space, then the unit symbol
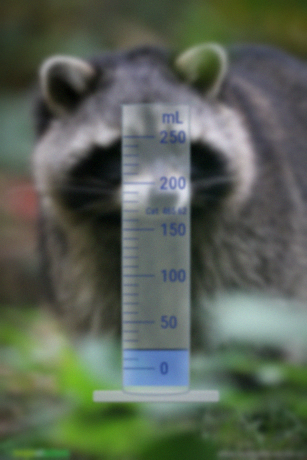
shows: 20 mL
